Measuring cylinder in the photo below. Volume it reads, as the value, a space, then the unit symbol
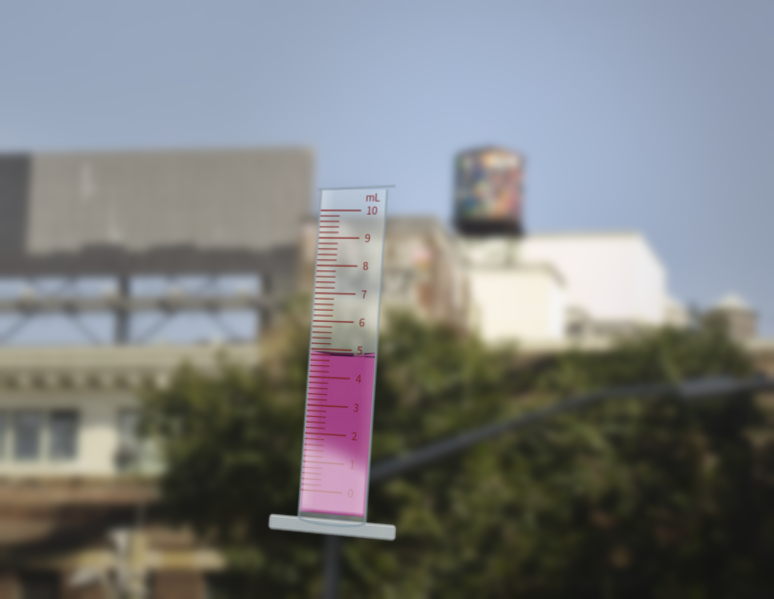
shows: 4.8 mL
